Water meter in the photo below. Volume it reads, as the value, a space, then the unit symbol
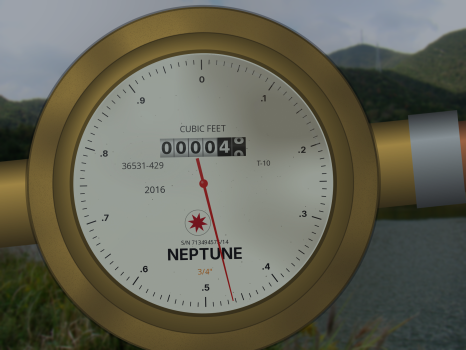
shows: 48.46 ft³
